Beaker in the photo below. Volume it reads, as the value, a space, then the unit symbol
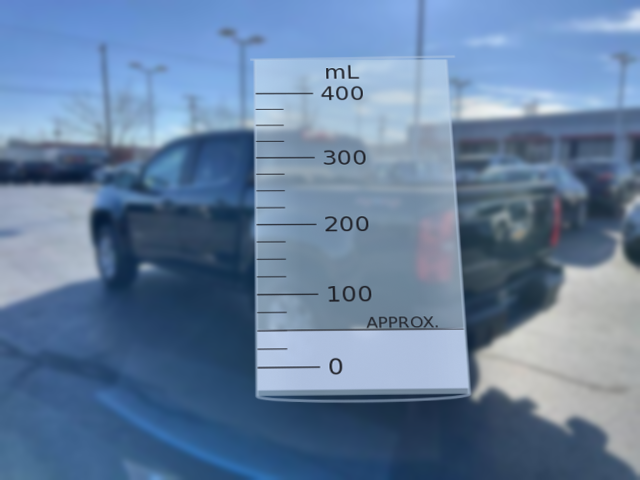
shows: 50 mL
